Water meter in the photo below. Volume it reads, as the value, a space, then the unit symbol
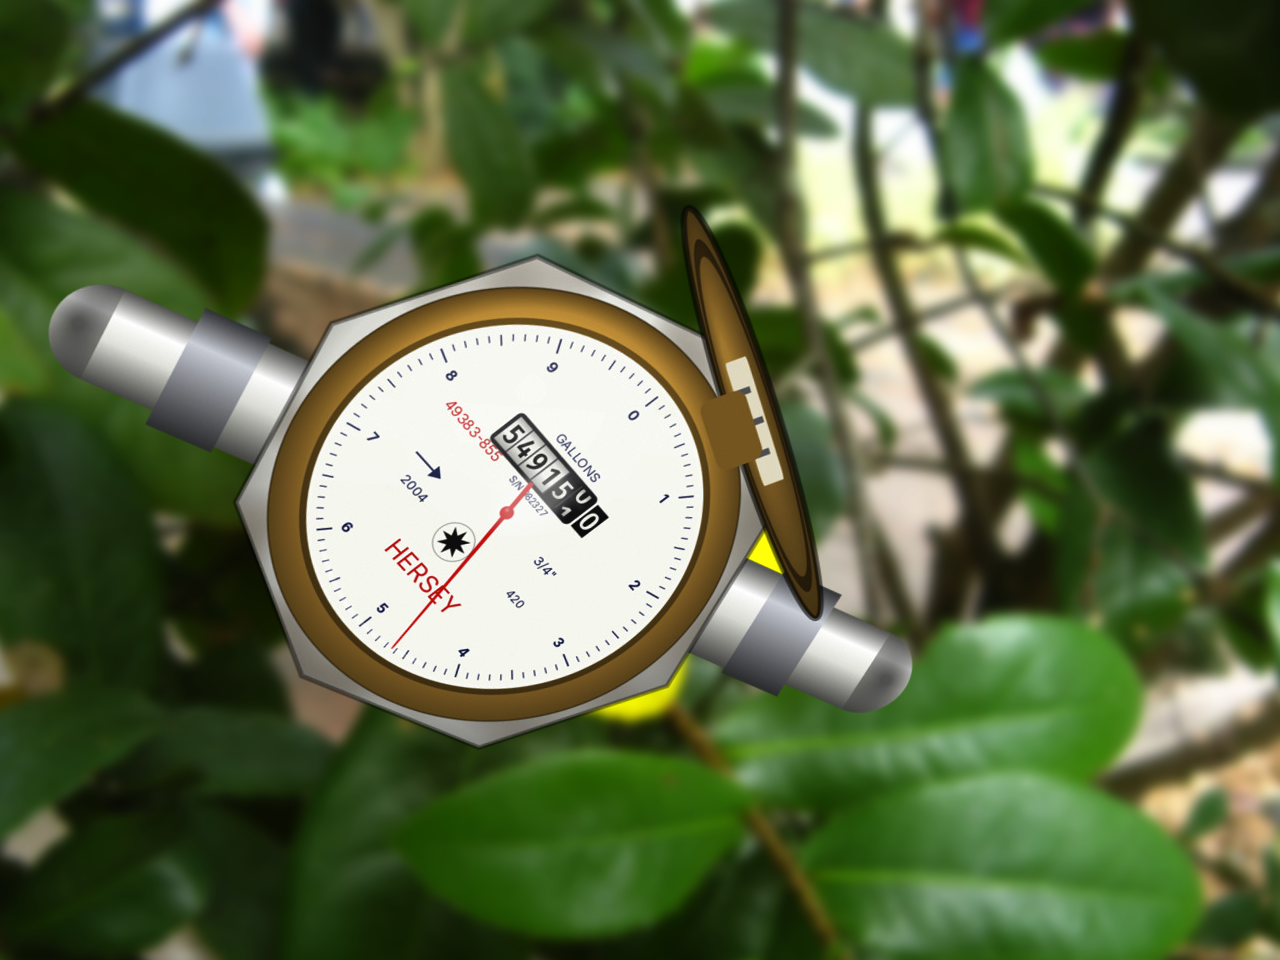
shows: 5491504.6 gal
